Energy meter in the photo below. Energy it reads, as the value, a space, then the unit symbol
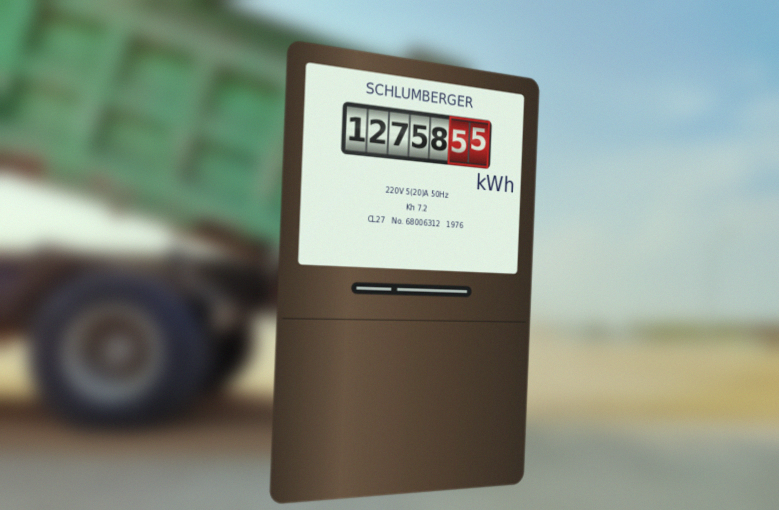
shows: 12758.55 kWh
